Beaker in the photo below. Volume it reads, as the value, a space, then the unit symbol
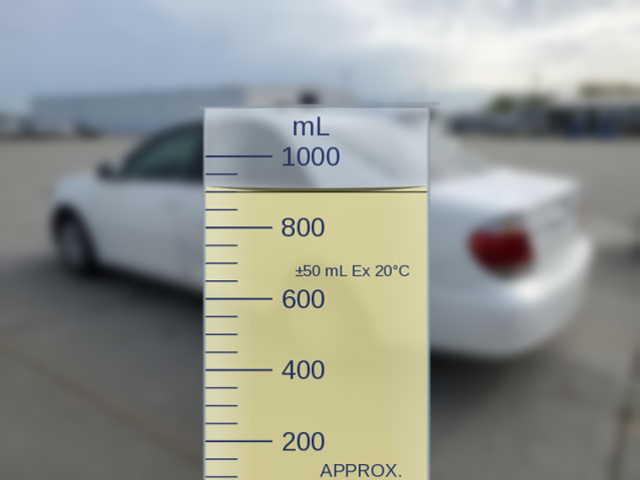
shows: 900 mL
